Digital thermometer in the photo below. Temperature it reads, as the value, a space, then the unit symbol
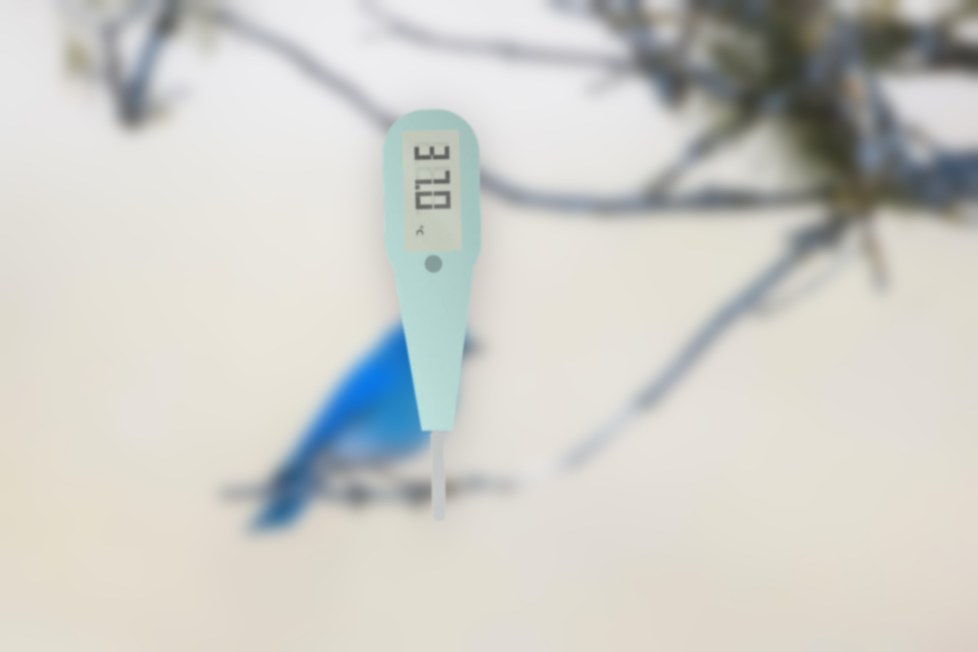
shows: 37.0 °C
